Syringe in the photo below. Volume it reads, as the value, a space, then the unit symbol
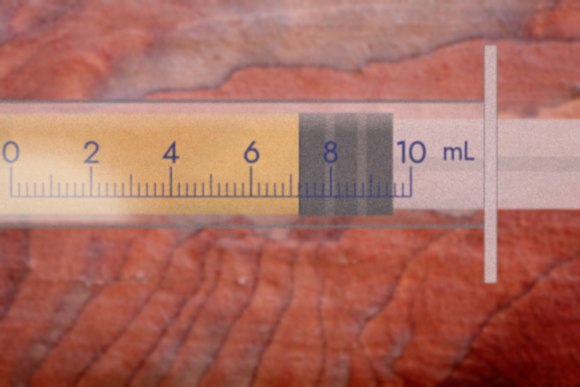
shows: 7.2 mL
